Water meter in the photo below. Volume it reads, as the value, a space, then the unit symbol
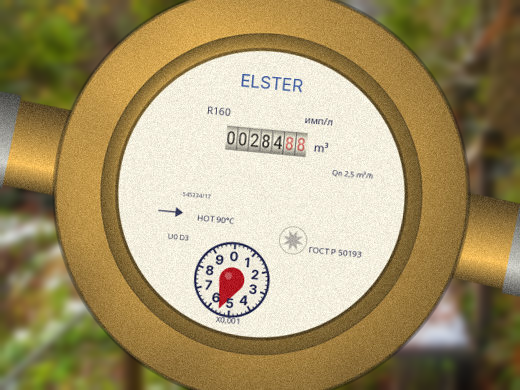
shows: 284.885 m³
